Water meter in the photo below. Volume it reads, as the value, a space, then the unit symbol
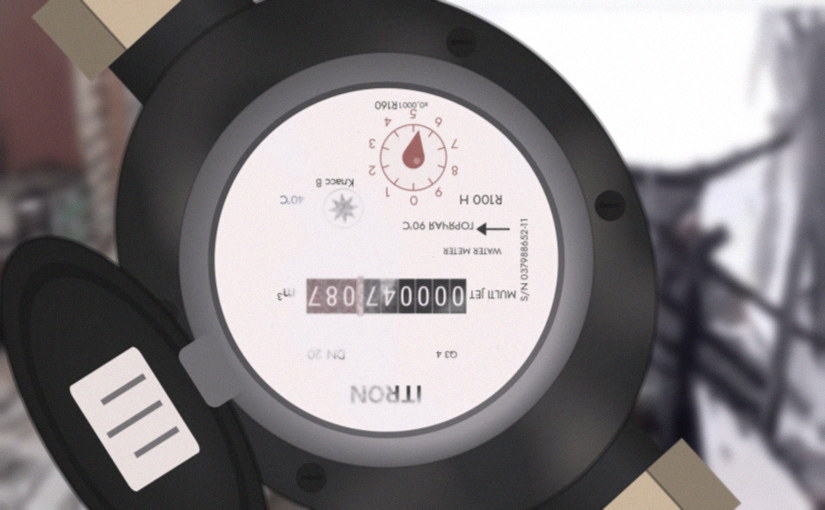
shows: 47.0875 m³
